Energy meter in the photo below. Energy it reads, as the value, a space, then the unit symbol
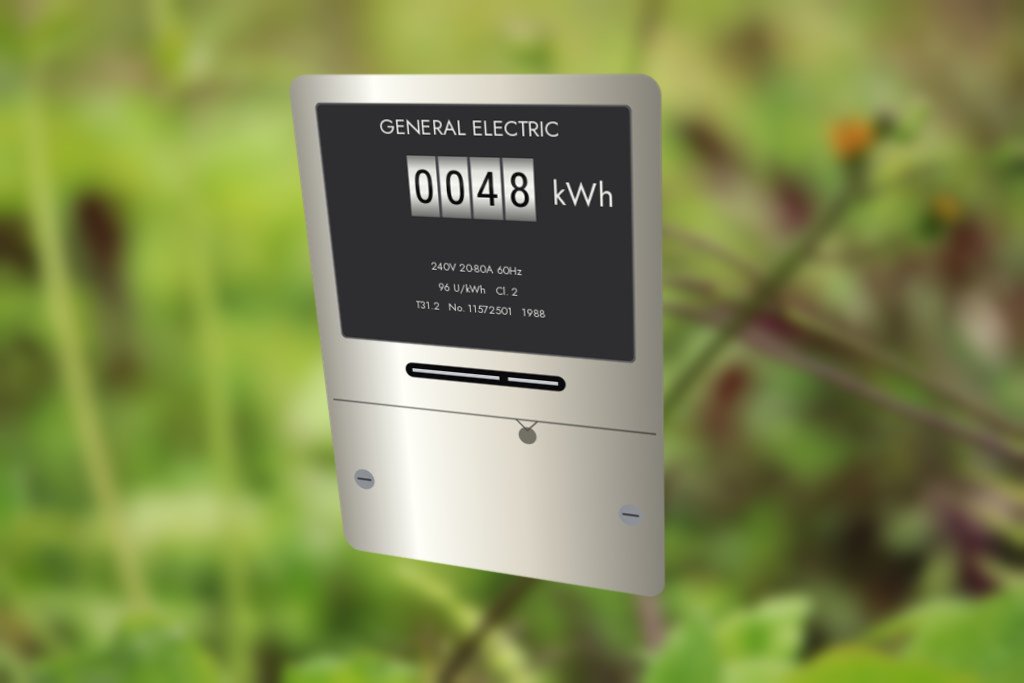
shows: 48 kWh
